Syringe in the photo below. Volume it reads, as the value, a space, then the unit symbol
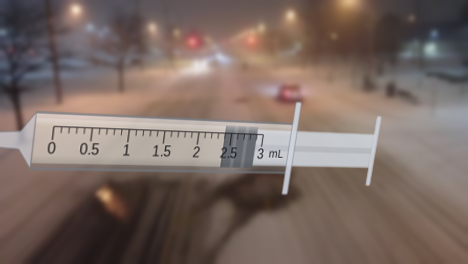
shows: 2.4 mL
